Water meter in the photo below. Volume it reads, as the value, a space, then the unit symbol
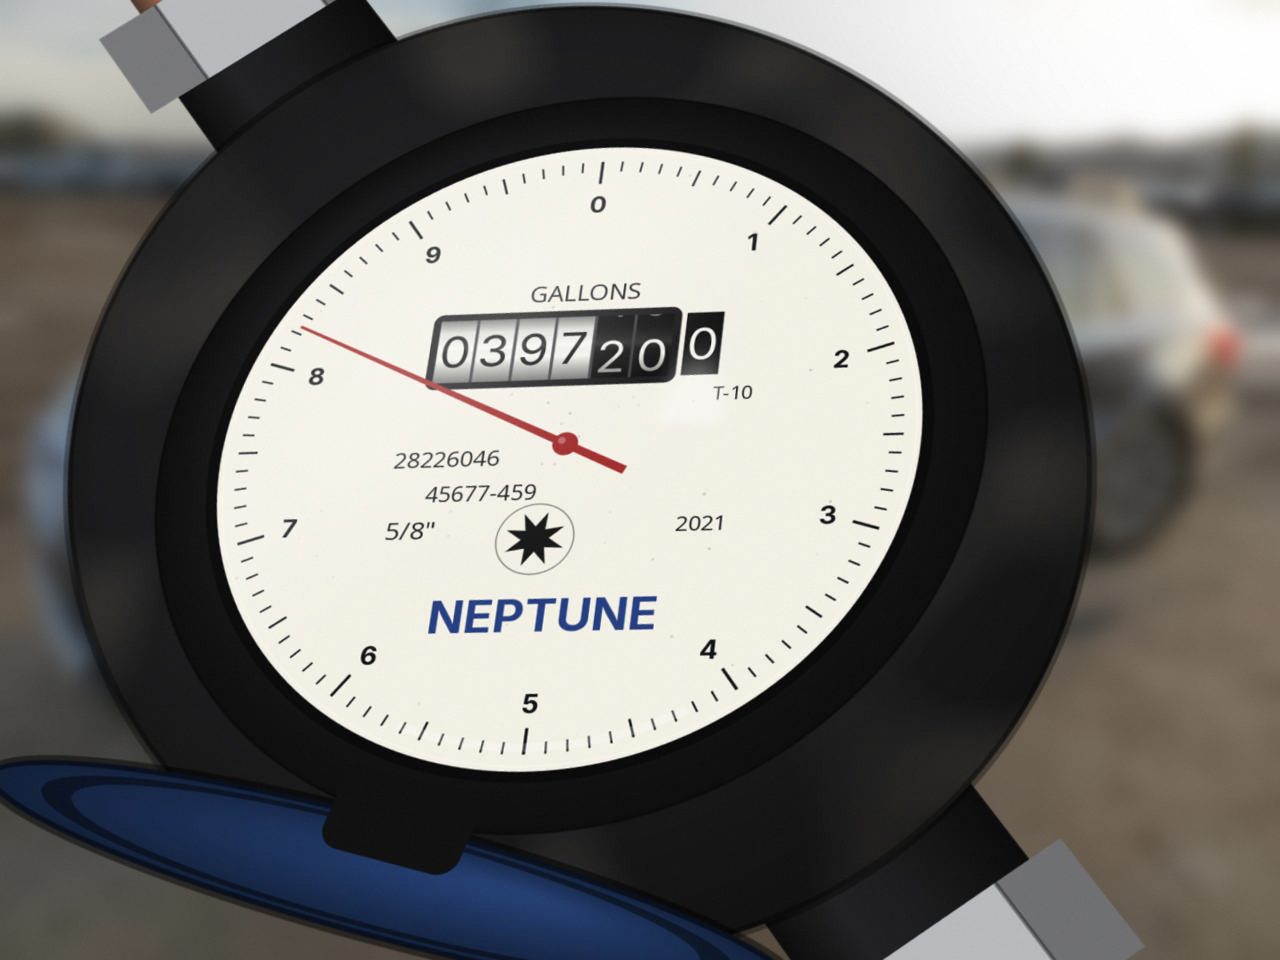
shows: 397198.2 gal
